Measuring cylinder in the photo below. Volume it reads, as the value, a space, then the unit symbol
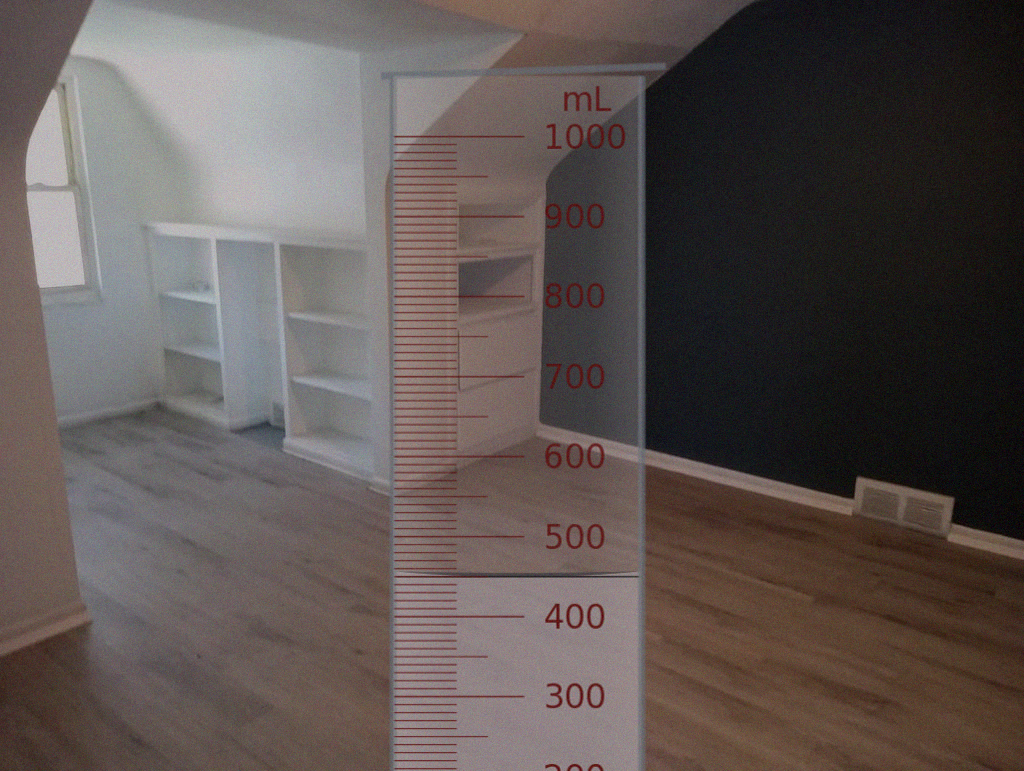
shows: 450 mL
